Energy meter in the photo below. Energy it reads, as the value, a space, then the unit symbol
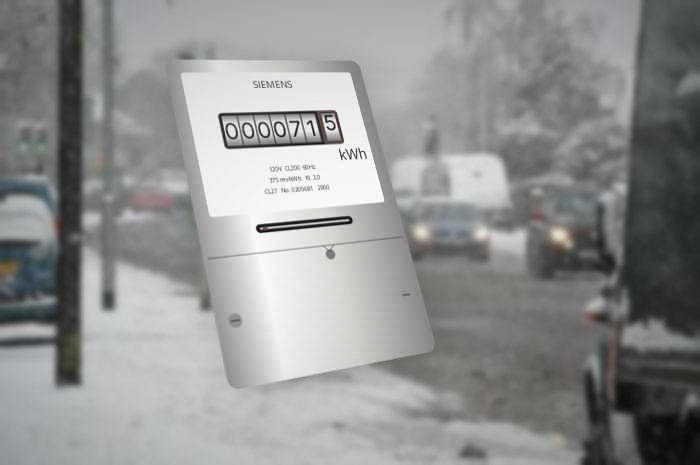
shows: 71.5 kWh
